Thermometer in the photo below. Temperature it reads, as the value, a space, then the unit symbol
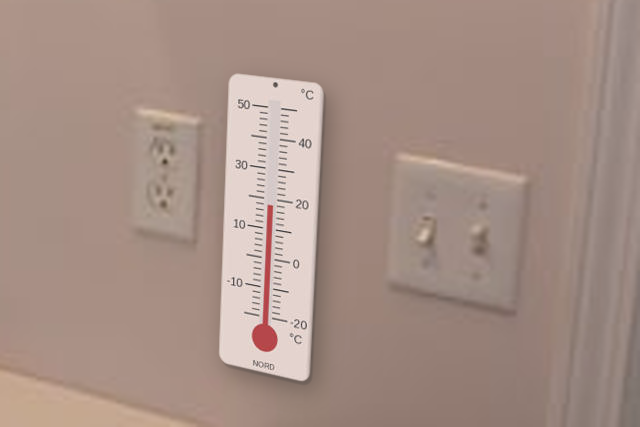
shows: 18 °C
